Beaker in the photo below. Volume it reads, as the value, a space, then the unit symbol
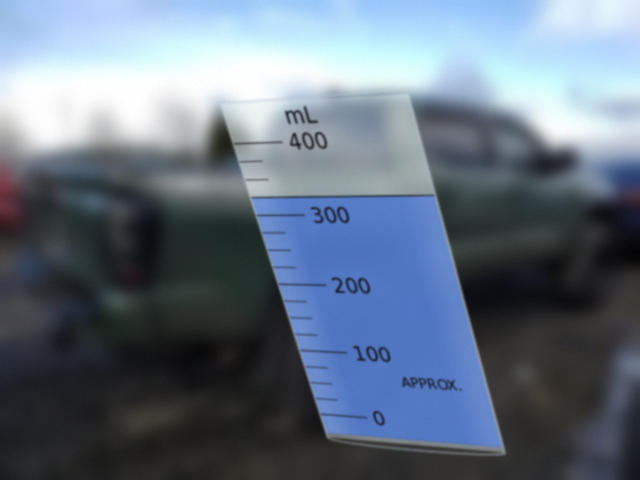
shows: 325 mL
